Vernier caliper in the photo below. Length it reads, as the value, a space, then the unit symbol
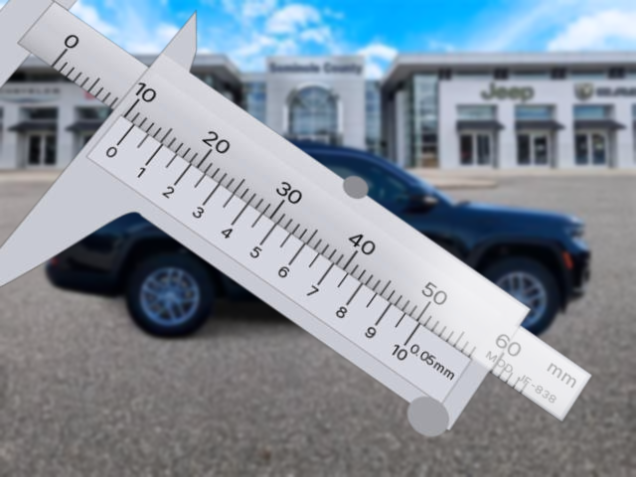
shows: 11.4 mm
